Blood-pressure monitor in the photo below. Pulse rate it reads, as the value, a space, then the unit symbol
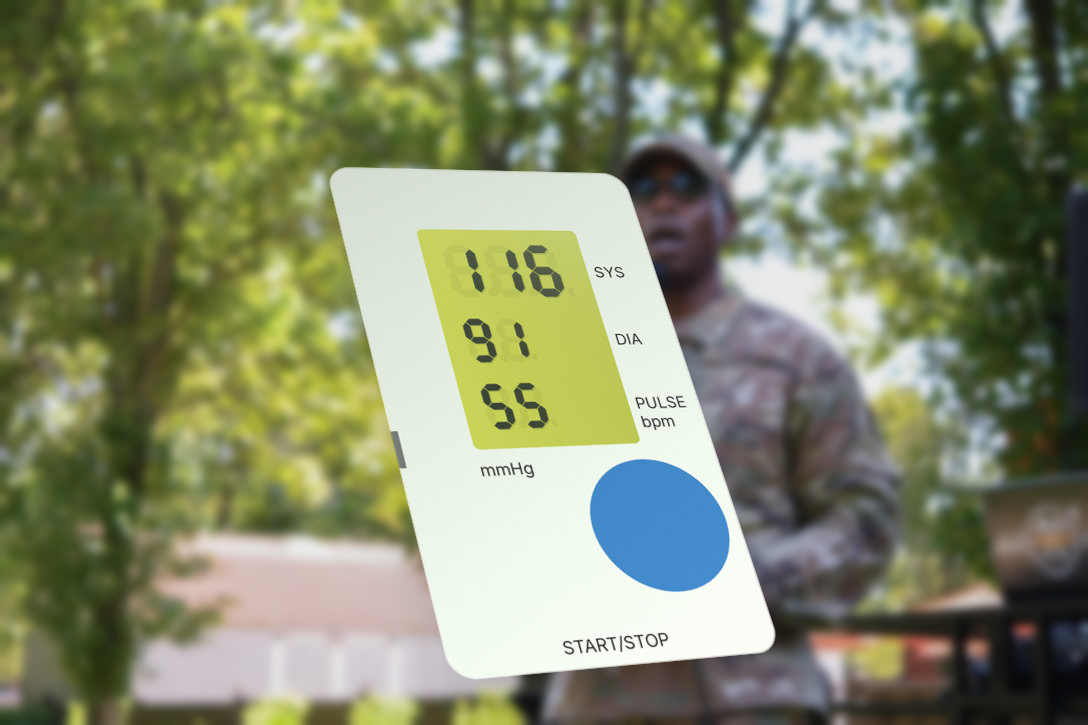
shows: 55 bpm
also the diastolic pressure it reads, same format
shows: 91 mmHg
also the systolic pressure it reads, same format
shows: 116 mmHg
